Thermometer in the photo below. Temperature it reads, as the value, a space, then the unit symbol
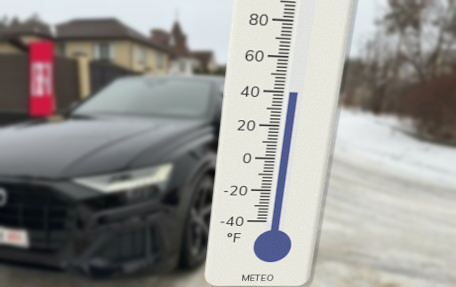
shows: 40 °F
